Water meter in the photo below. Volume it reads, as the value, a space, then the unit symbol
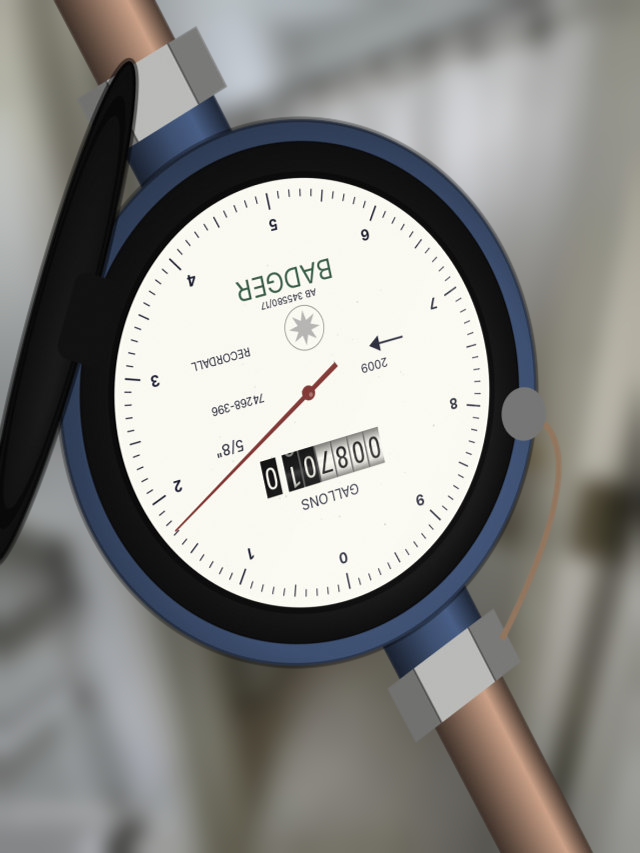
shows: 87011.7 gal
